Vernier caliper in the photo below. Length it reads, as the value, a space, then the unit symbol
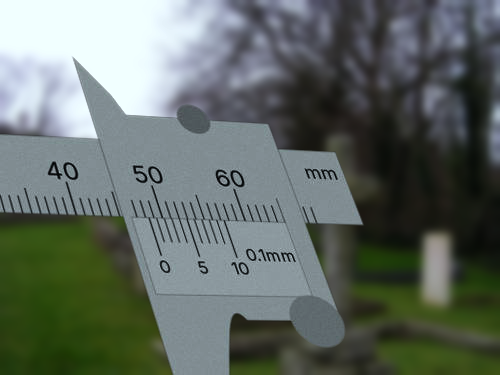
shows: 48.4 mm
